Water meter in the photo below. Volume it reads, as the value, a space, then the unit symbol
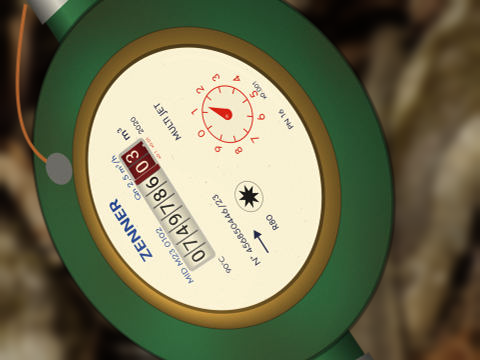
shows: 749786.031 m³
